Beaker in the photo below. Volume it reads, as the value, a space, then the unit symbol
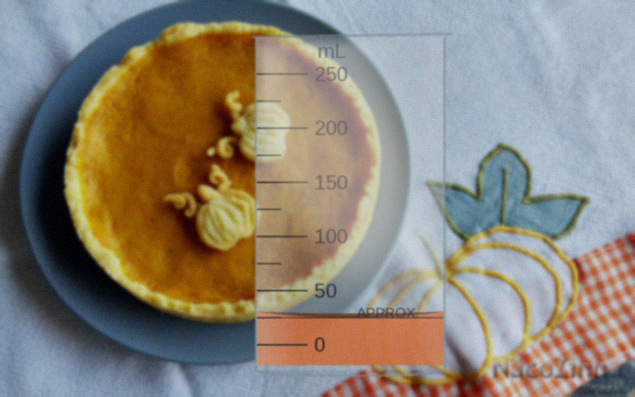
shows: 25 mL
